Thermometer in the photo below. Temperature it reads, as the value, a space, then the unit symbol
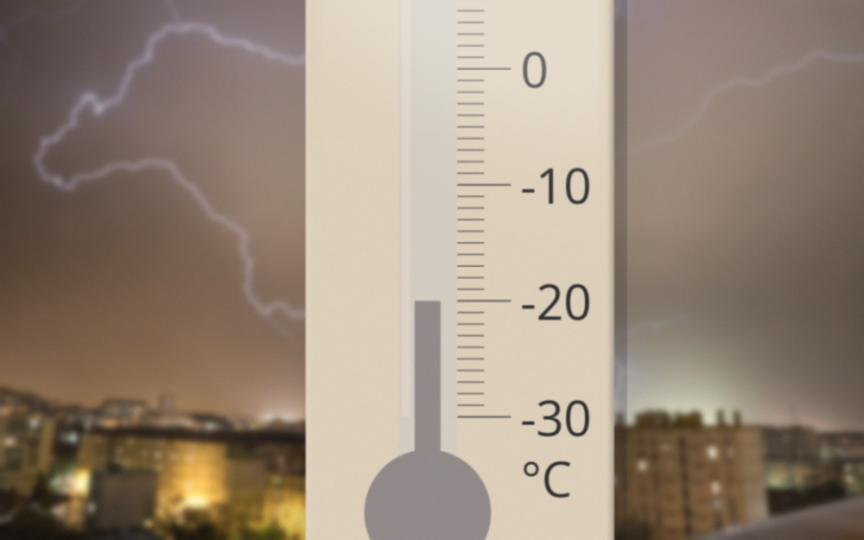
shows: -20 °C
